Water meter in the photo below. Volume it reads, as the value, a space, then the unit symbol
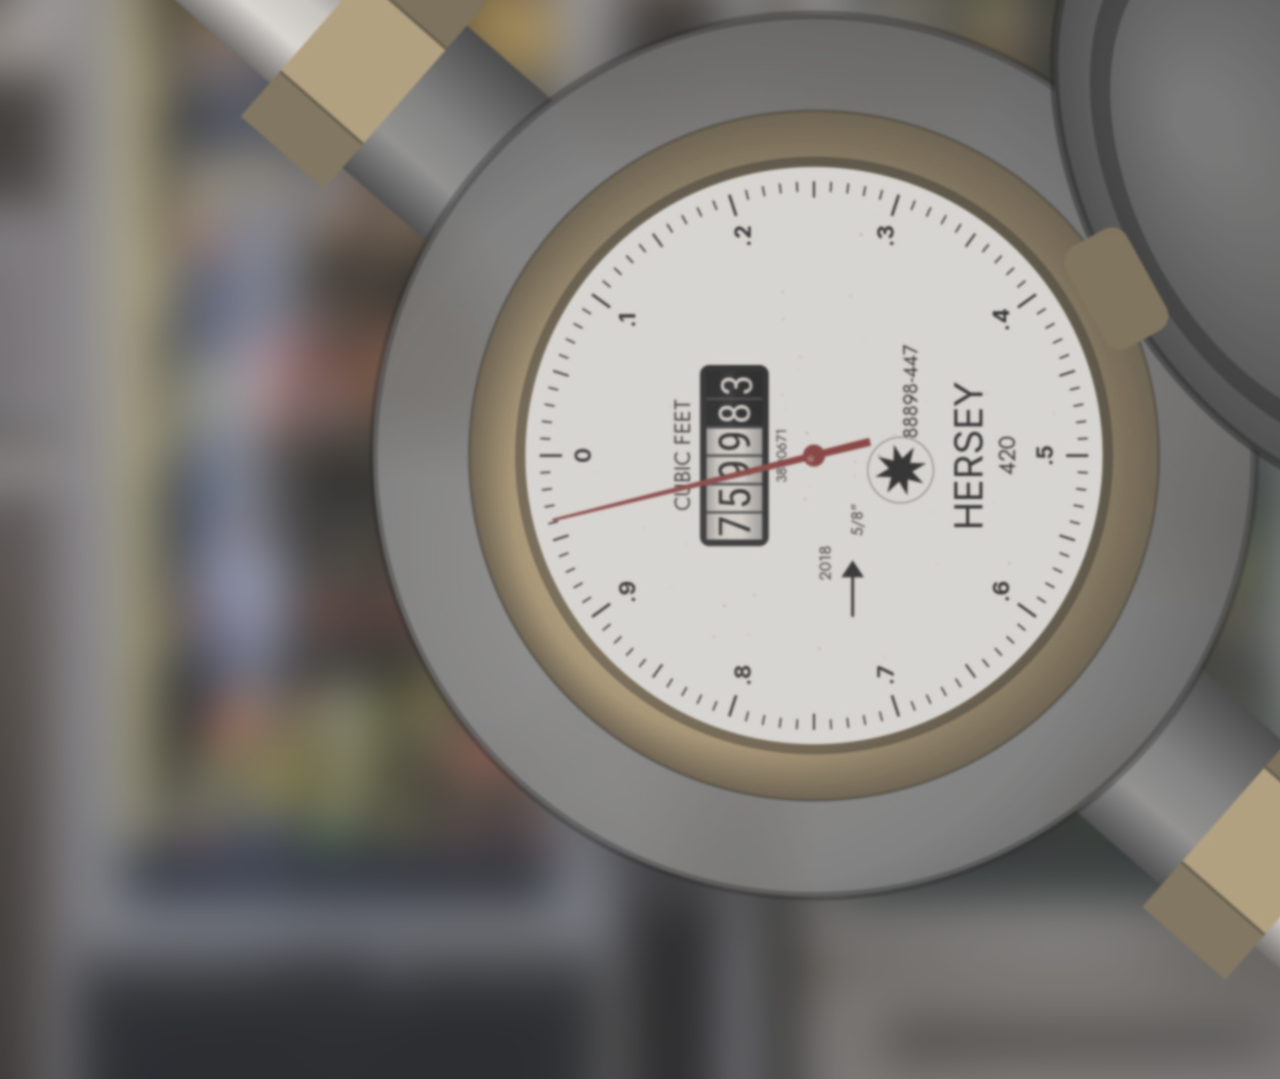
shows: 759982.96 ft³
